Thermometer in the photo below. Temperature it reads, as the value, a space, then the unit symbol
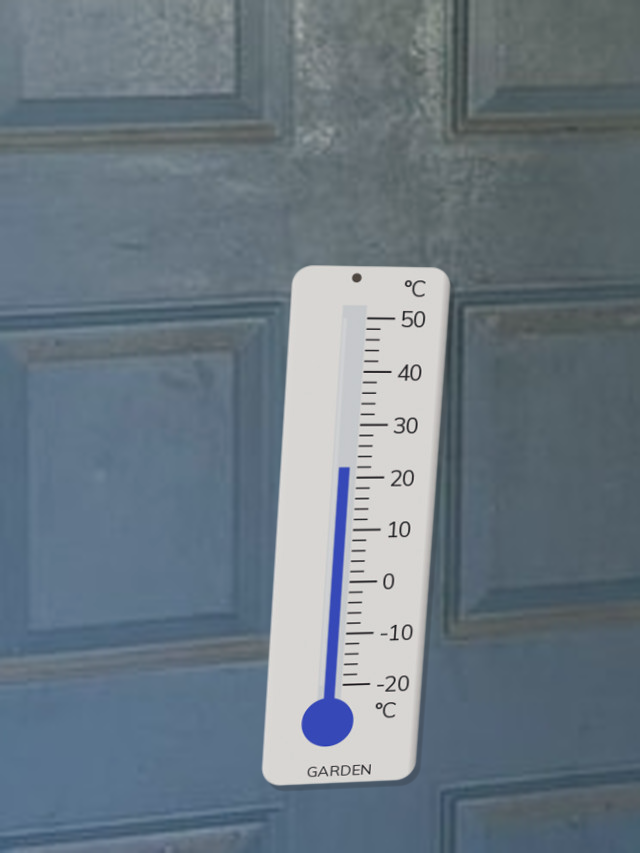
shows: 22 °C
